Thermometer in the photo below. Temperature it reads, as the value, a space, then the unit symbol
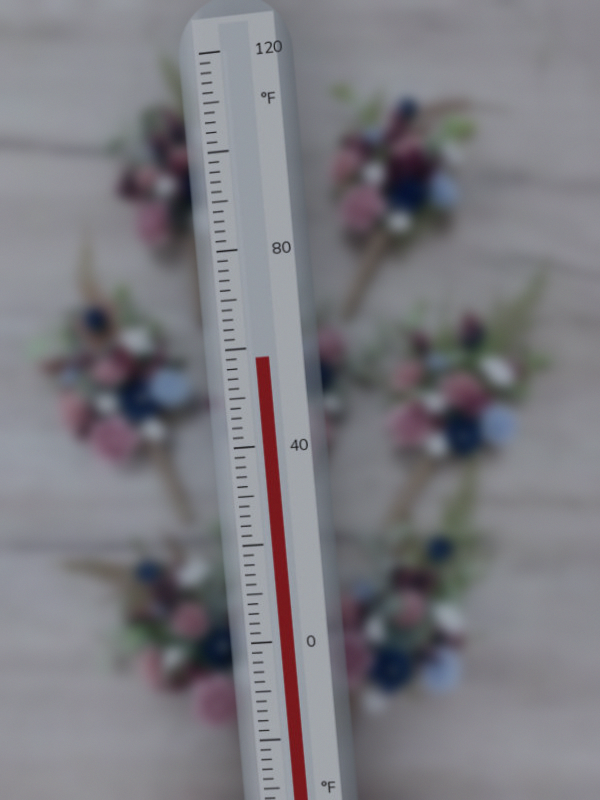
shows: 58 °F
